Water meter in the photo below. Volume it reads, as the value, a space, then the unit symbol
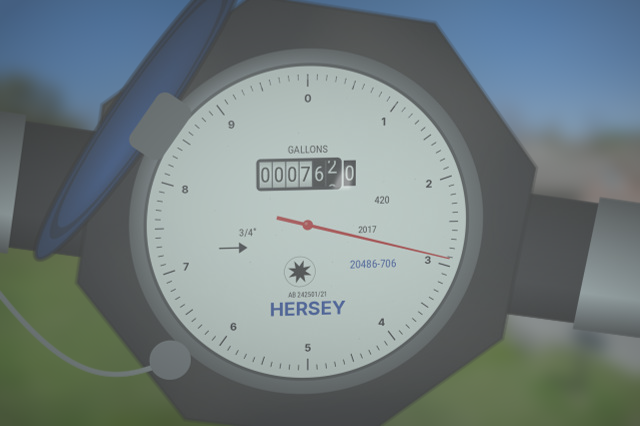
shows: 7622.9 gal
